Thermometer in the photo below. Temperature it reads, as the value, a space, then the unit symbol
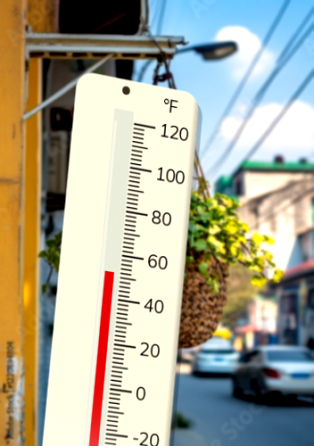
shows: 52 °F
